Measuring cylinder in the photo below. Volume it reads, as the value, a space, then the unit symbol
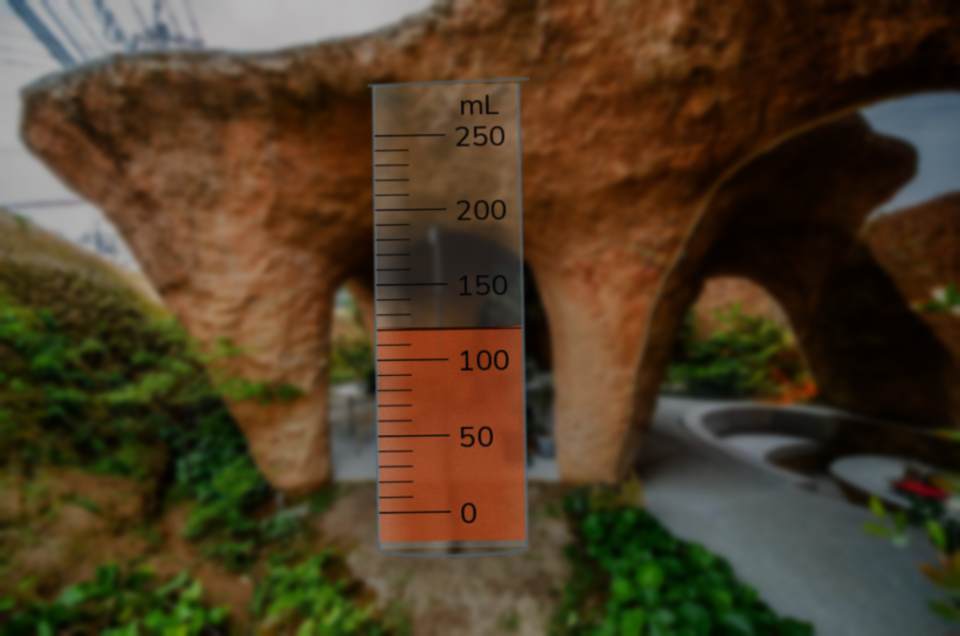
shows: 120 mL
